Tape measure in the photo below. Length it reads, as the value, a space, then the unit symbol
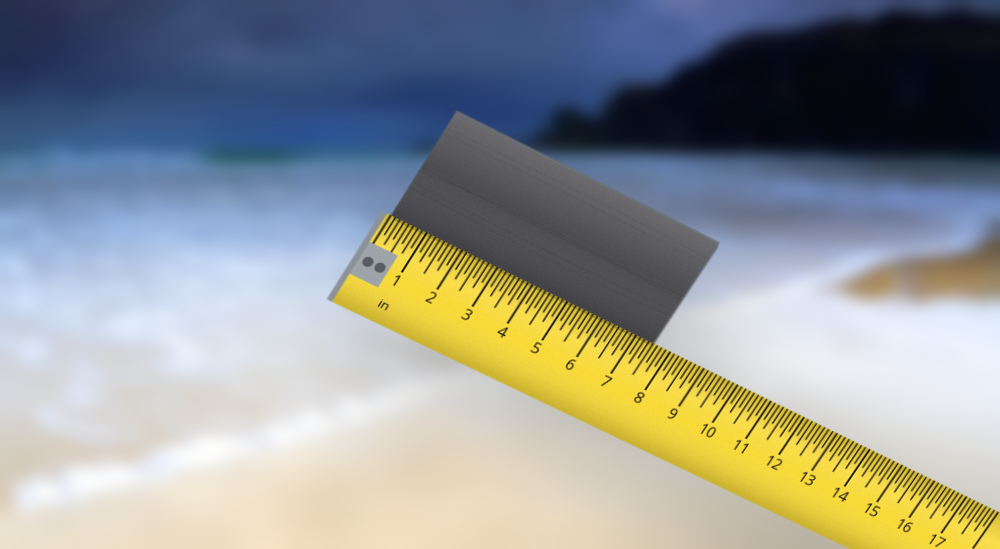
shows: 7.5 in
